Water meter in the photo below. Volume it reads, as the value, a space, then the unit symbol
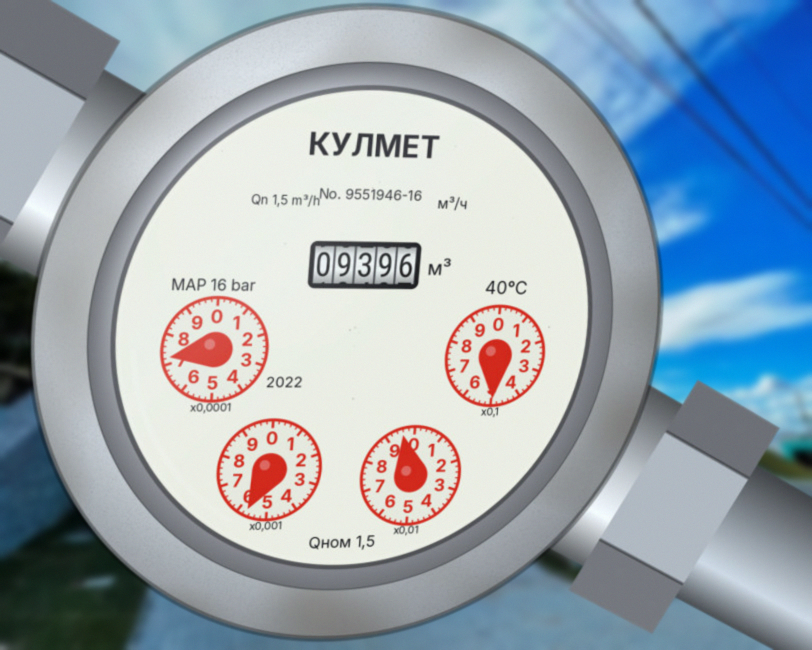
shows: 9396.4957 m³
